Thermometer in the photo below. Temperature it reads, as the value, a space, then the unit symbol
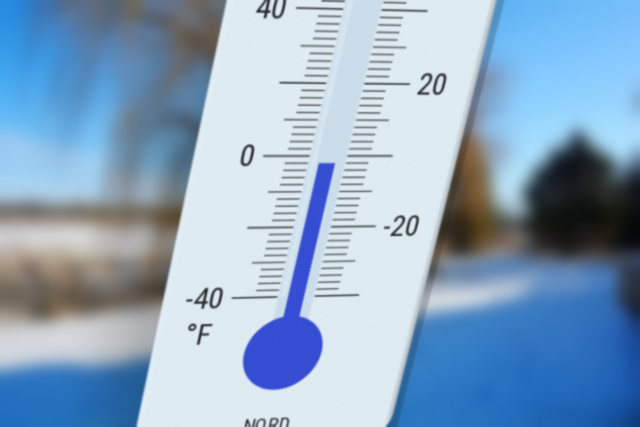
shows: -2 °F
